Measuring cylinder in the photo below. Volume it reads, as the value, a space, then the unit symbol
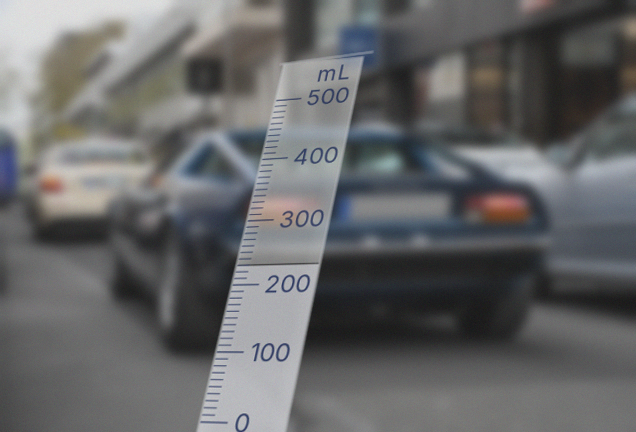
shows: 230 mL
